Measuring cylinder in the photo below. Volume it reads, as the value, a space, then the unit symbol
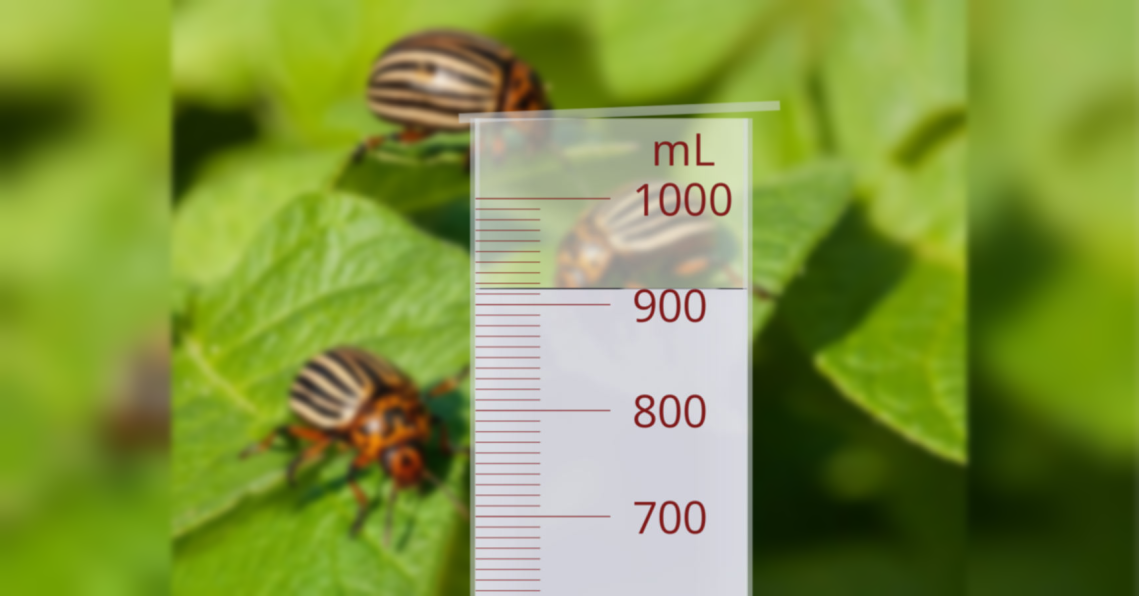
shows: 915 mL
